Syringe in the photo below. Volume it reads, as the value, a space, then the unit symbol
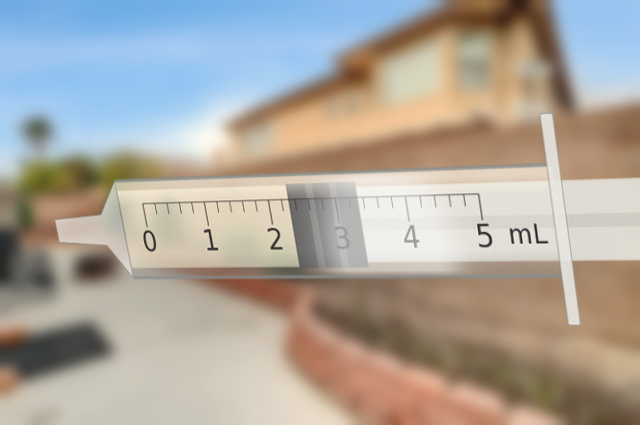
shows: 2.3 mL
